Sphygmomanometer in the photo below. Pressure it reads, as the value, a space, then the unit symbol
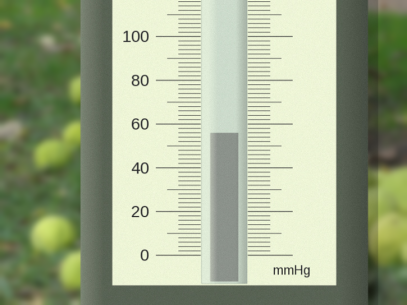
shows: 56 mmHg
